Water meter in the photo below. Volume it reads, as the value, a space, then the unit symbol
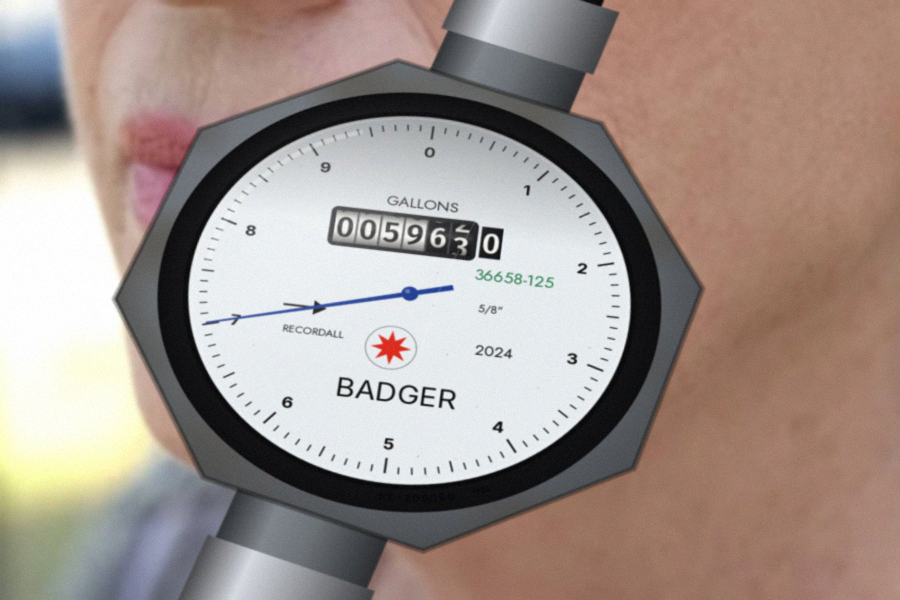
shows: 59627.0 gal
